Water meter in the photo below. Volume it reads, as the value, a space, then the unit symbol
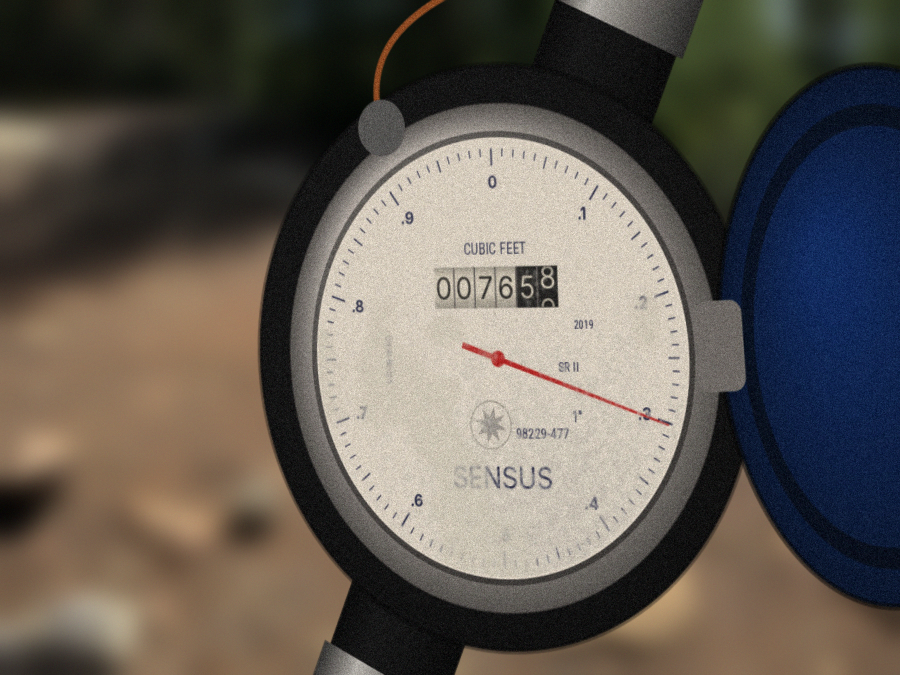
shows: 7658.30 ft³
